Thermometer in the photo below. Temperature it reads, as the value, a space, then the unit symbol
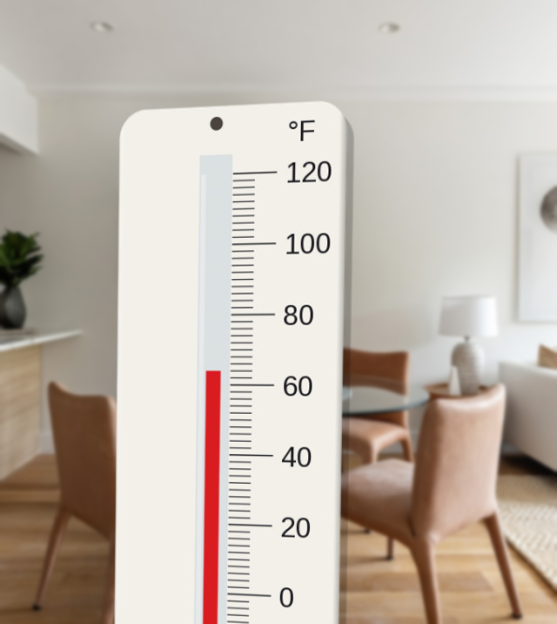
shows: 64 °F
